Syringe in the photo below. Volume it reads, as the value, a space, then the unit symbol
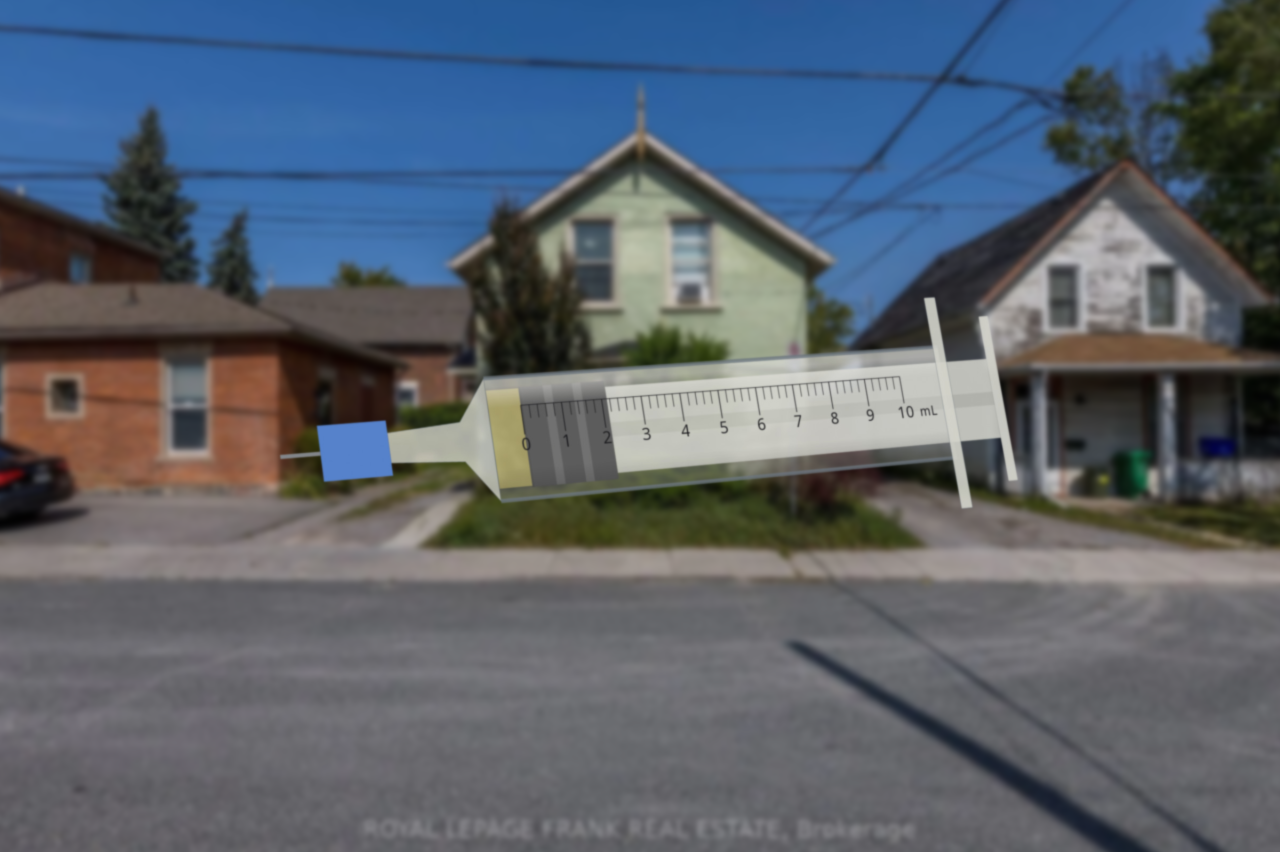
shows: 0 mL
